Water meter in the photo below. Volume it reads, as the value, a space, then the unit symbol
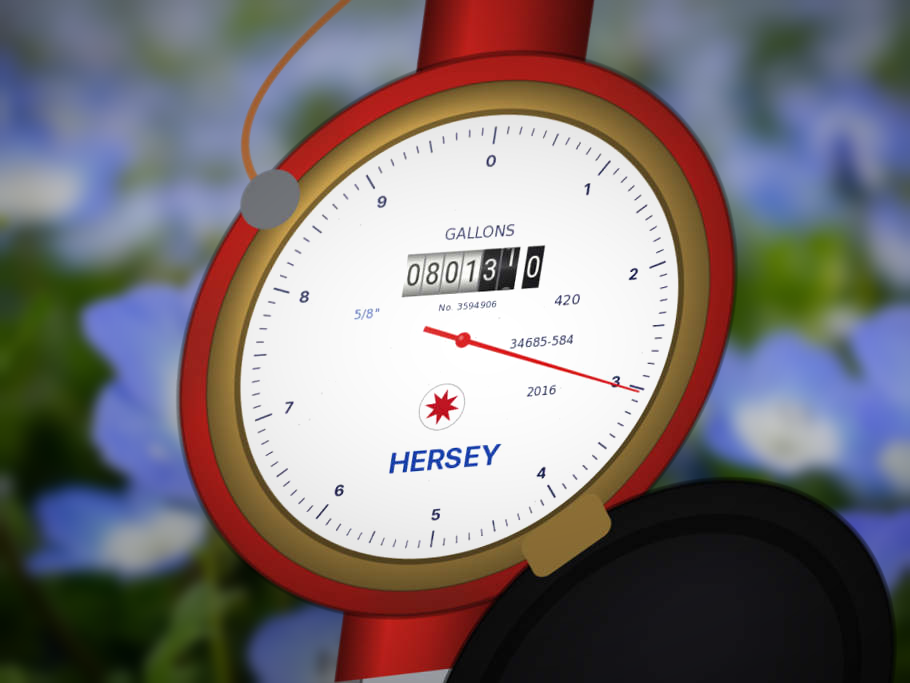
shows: 801313.0 gal
